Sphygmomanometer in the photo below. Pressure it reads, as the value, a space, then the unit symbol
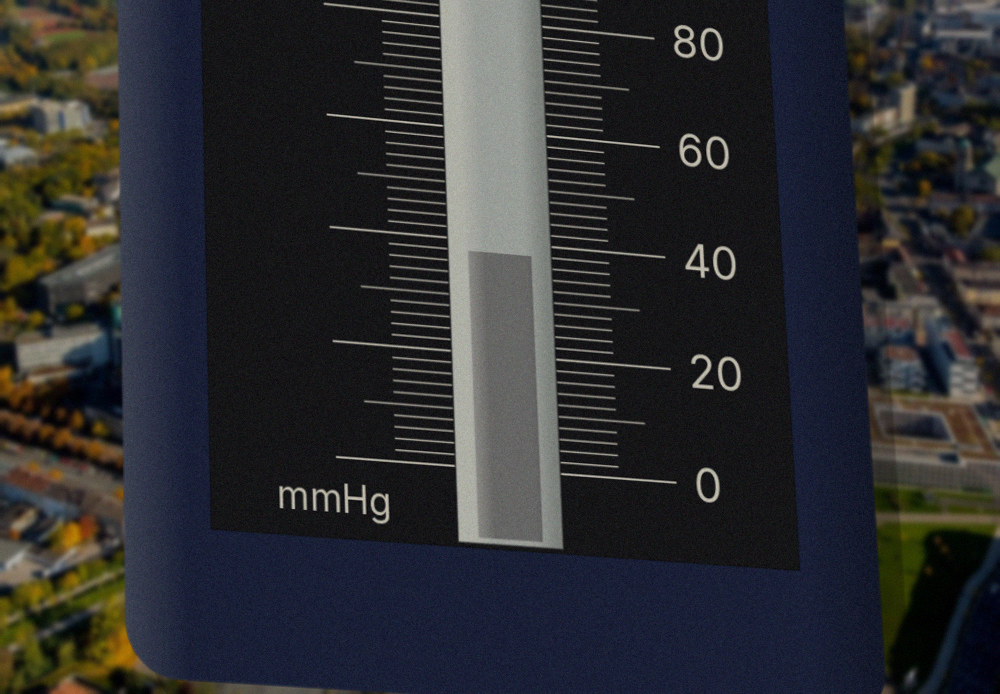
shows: 38 mmHg
